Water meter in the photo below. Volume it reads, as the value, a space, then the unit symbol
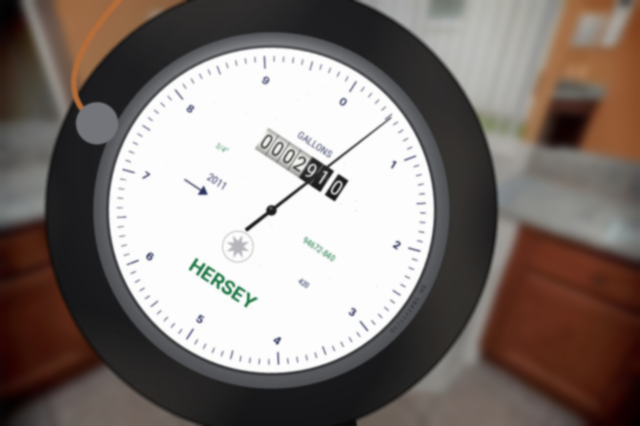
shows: 2910.5 gal
